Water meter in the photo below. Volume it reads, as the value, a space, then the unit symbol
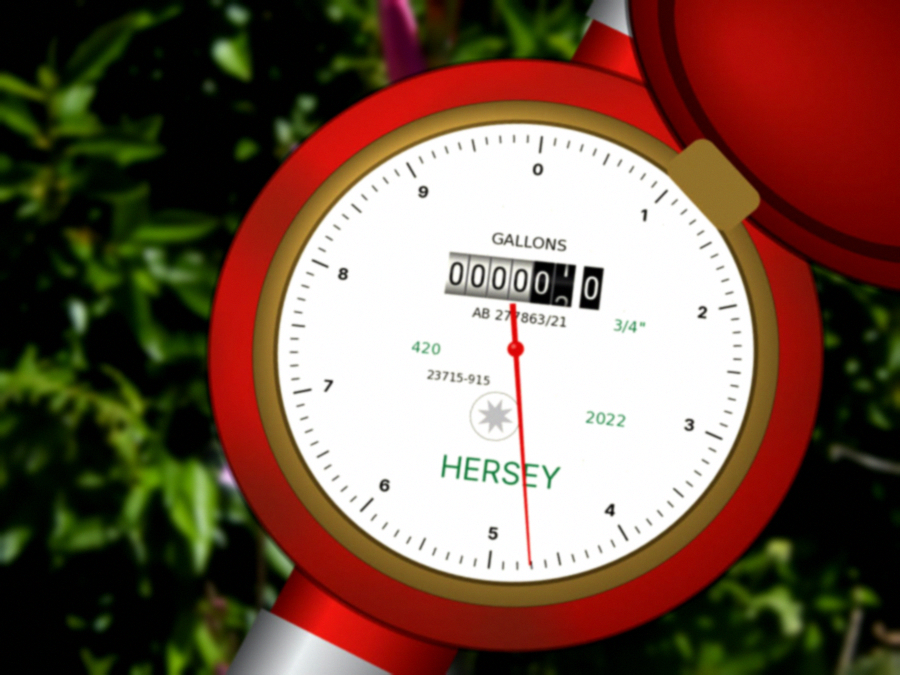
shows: 14.7 gal
